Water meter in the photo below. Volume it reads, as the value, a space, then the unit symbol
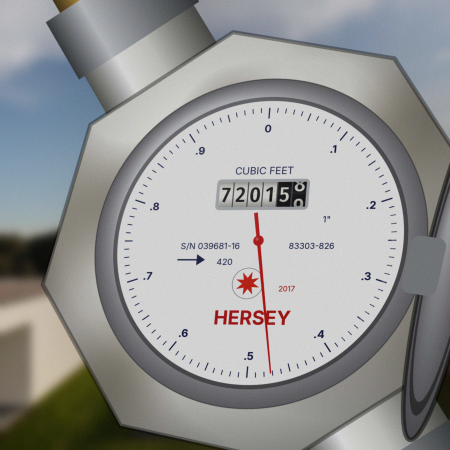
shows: 720158.47 ft³
